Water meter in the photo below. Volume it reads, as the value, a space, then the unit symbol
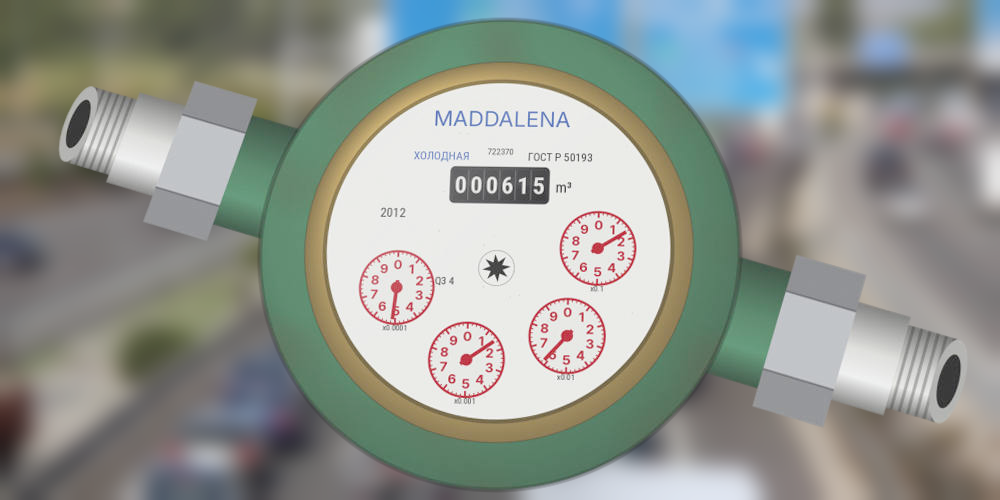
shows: 615.1615 m³
